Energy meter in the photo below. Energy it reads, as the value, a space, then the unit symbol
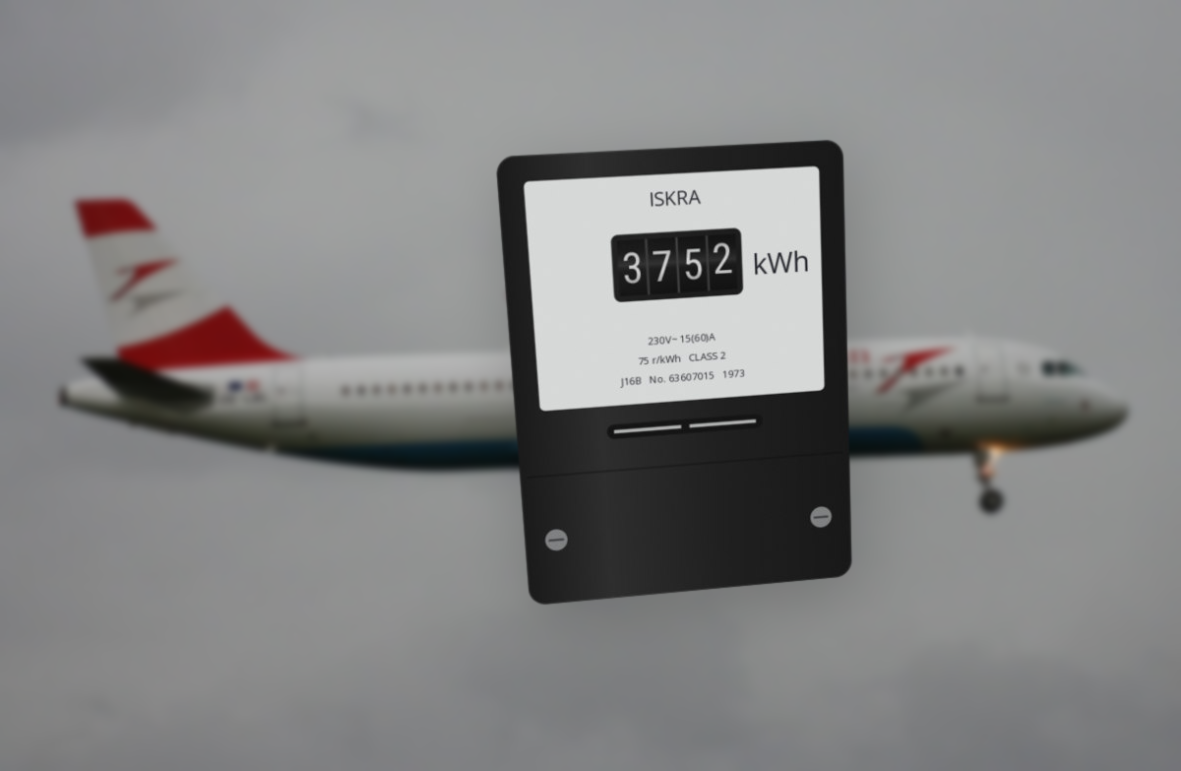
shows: 3752 kWh
